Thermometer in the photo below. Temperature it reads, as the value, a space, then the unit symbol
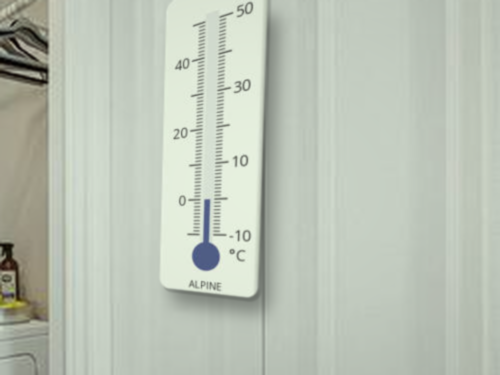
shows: 0 °C
